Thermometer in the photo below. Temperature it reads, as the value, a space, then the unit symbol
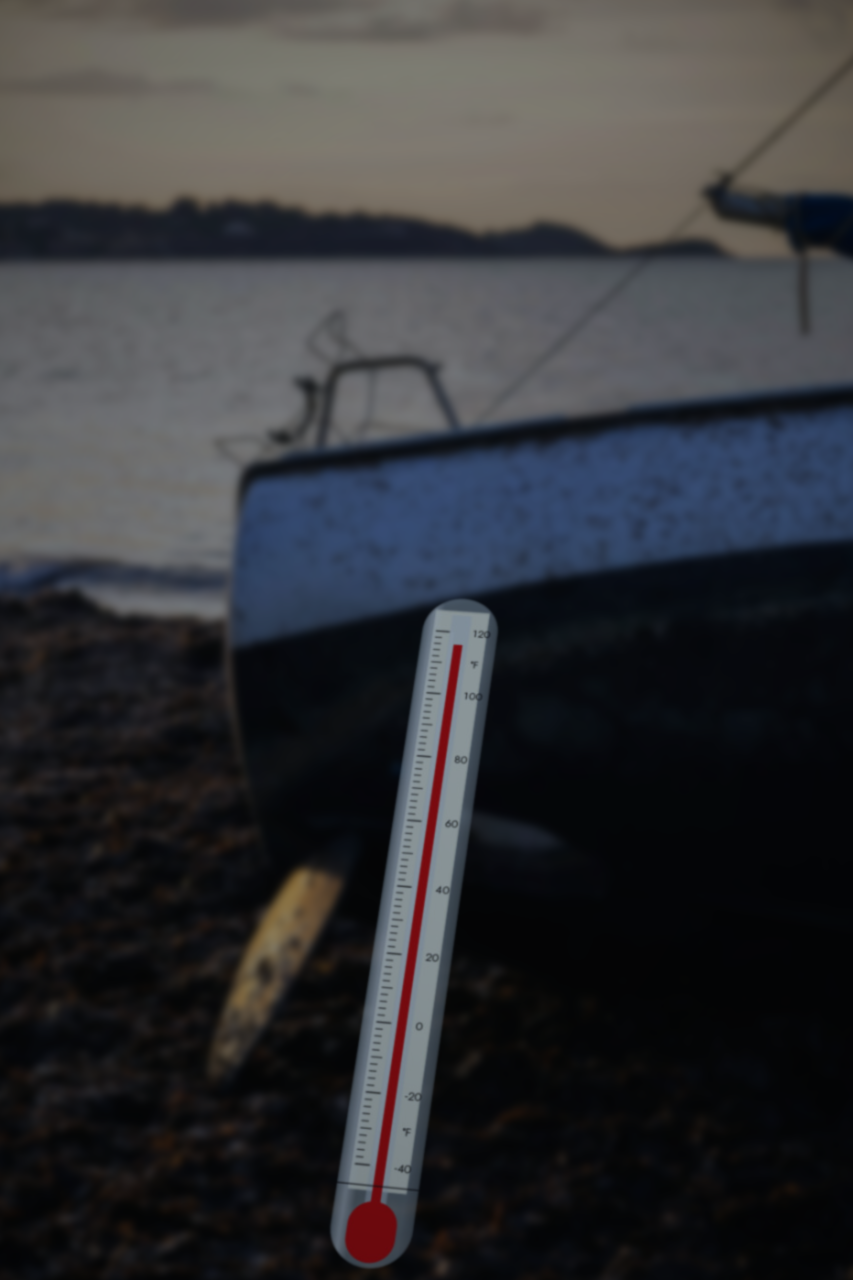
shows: 116 °F
